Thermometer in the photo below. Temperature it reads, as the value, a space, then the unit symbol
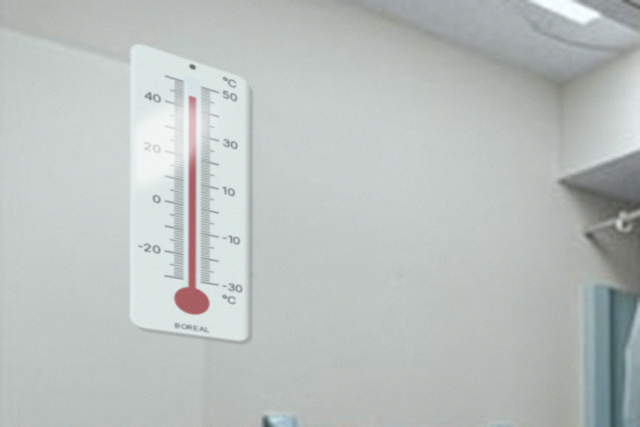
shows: 45 °C
